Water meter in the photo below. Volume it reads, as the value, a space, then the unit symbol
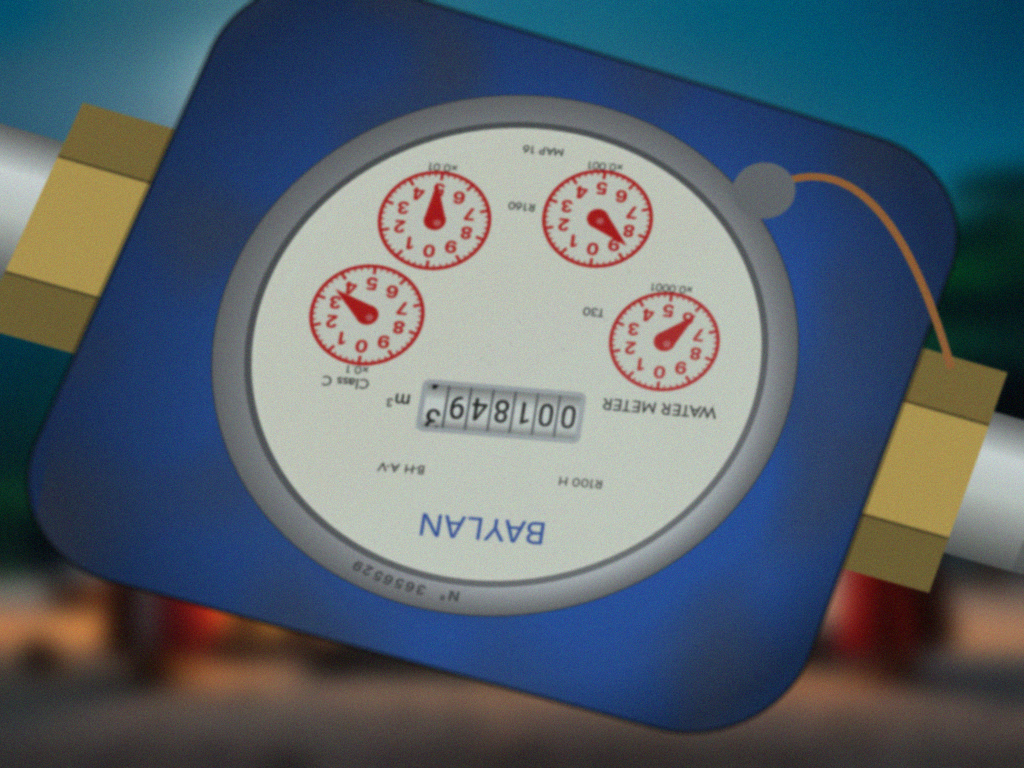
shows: 18493.3486 m³
